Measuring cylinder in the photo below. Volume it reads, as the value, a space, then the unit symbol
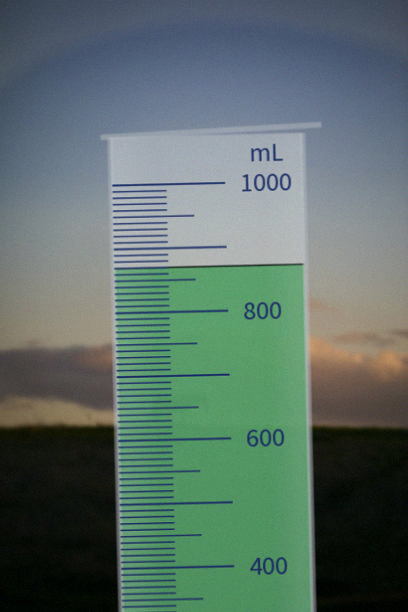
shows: 870 mL
